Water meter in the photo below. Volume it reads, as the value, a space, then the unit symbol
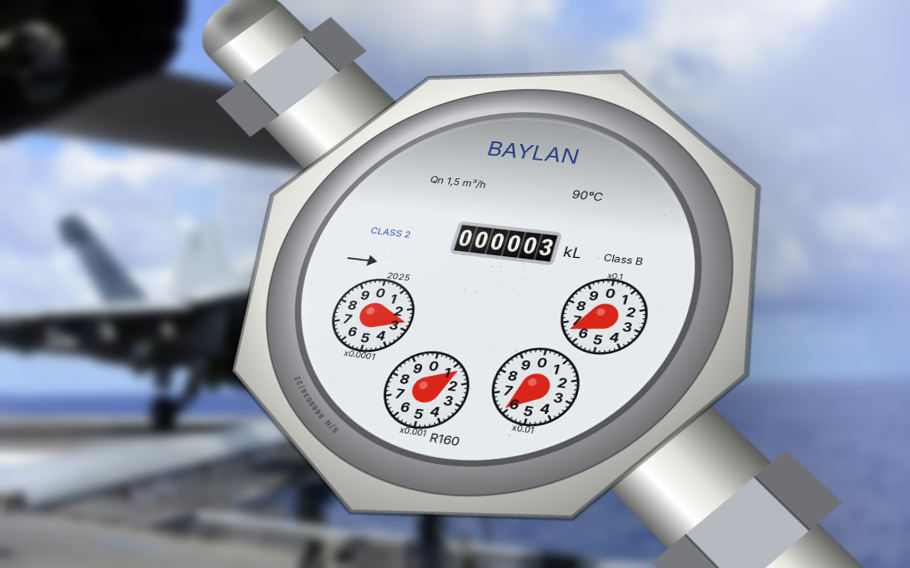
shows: 3.6612 kL
